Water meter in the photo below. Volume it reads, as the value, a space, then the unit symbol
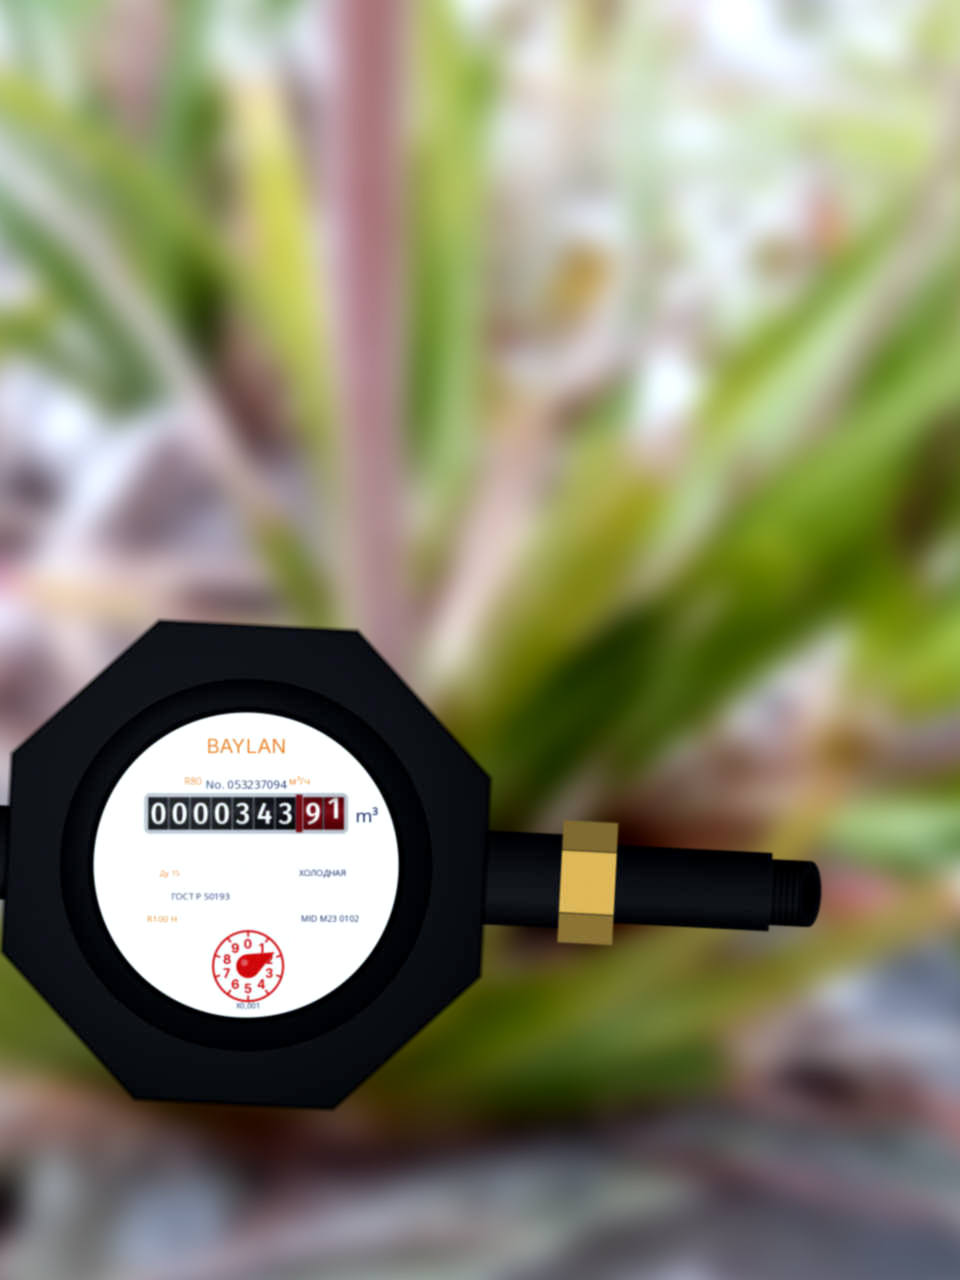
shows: 343.911 m³
